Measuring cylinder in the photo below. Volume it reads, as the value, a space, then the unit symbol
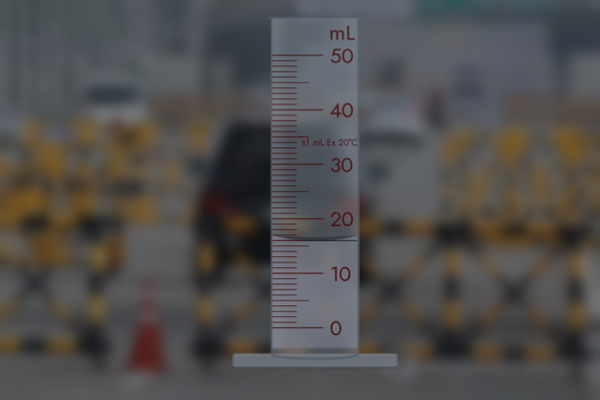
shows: 16 mL
